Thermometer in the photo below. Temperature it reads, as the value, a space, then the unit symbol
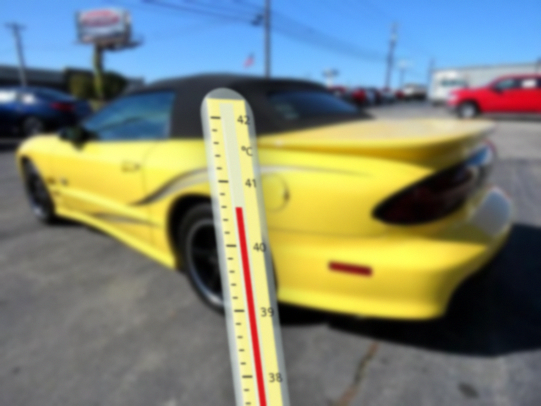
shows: 40.6 °C
